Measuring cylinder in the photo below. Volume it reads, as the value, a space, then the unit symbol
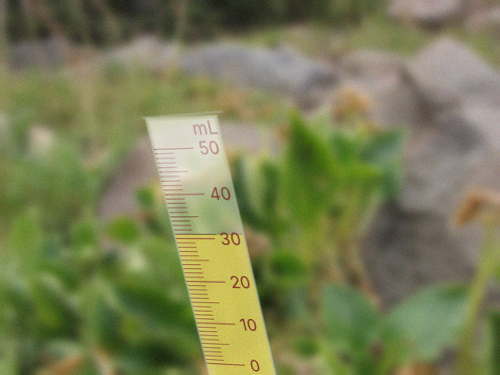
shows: 31 mL
